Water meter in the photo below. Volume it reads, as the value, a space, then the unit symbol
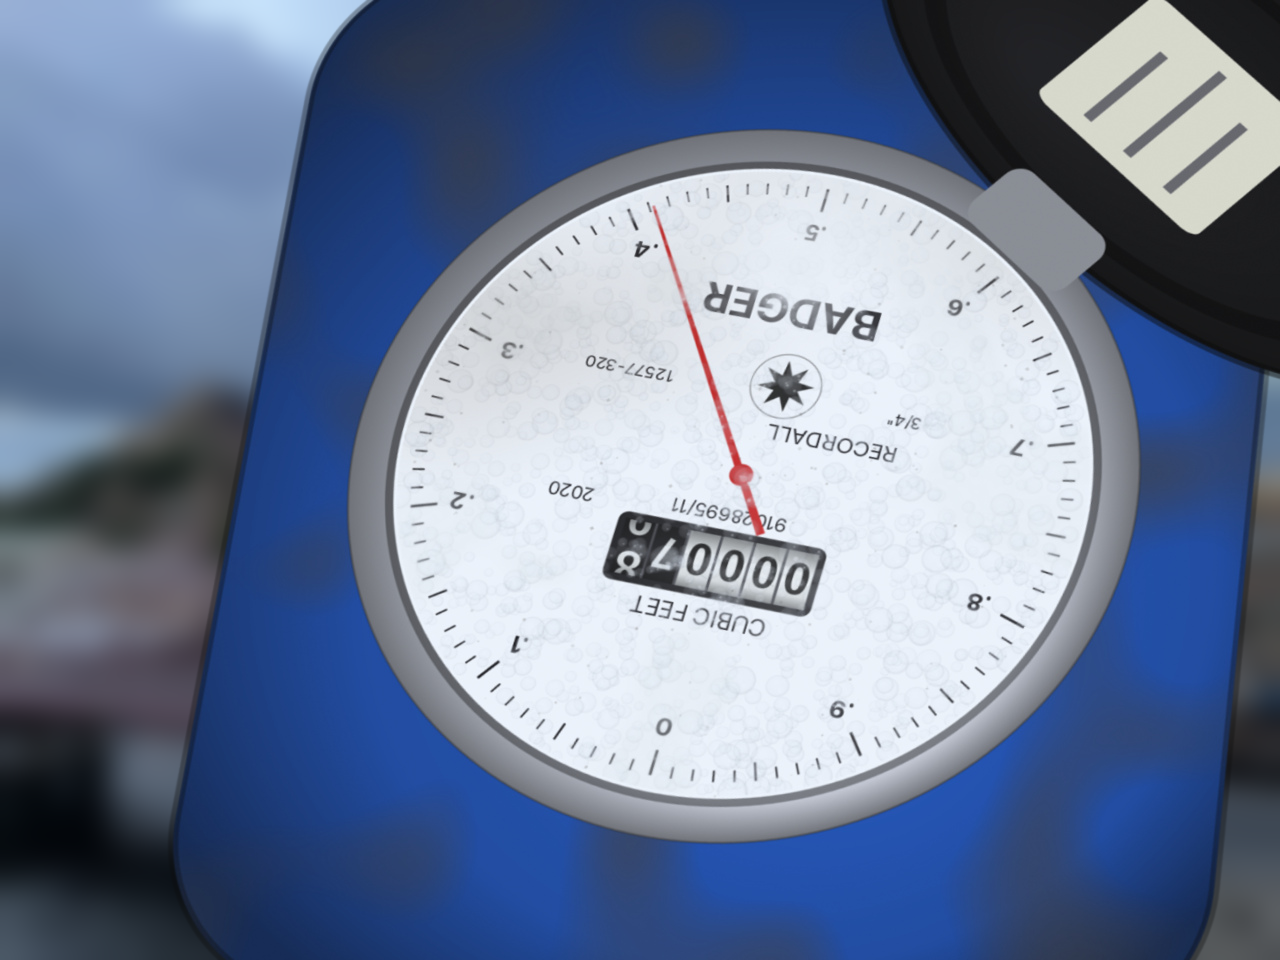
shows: 78.41 ft³
